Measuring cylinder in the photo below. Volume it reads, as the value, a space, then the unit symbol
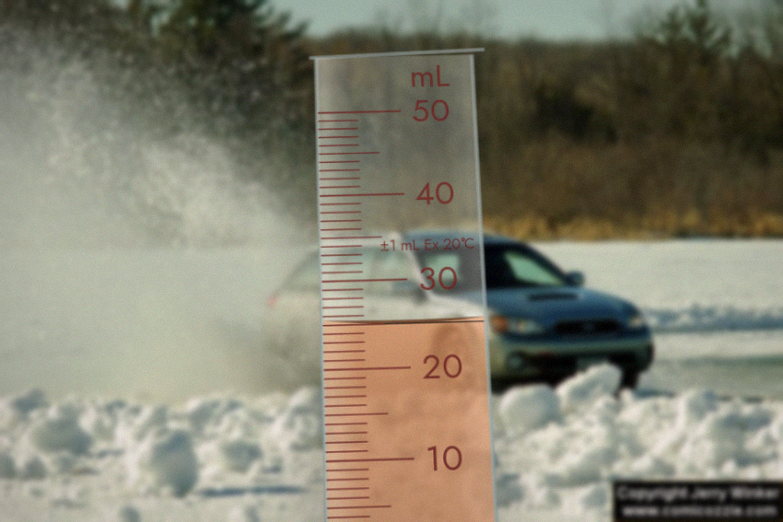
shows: 25 mL
